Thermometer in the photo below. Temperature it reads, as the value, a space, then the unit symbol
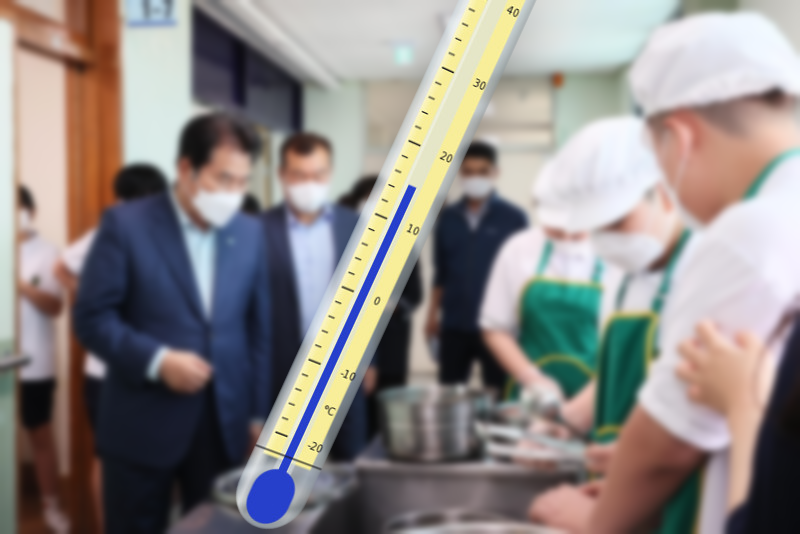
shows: 15 °C
